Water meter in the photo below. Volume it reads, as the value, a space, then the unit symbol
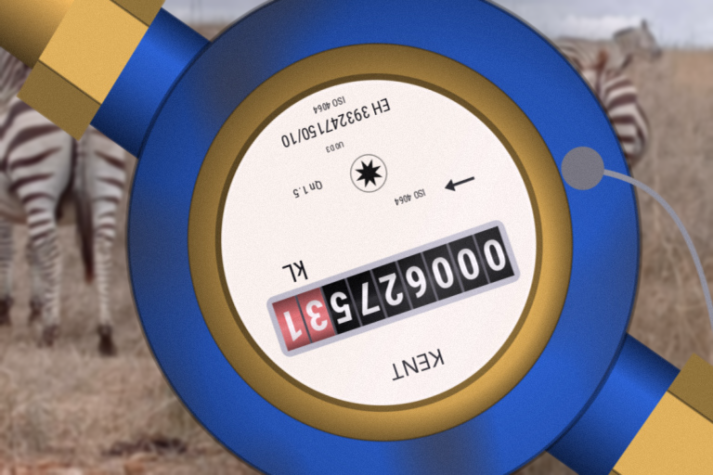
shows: 6275.31 kL
